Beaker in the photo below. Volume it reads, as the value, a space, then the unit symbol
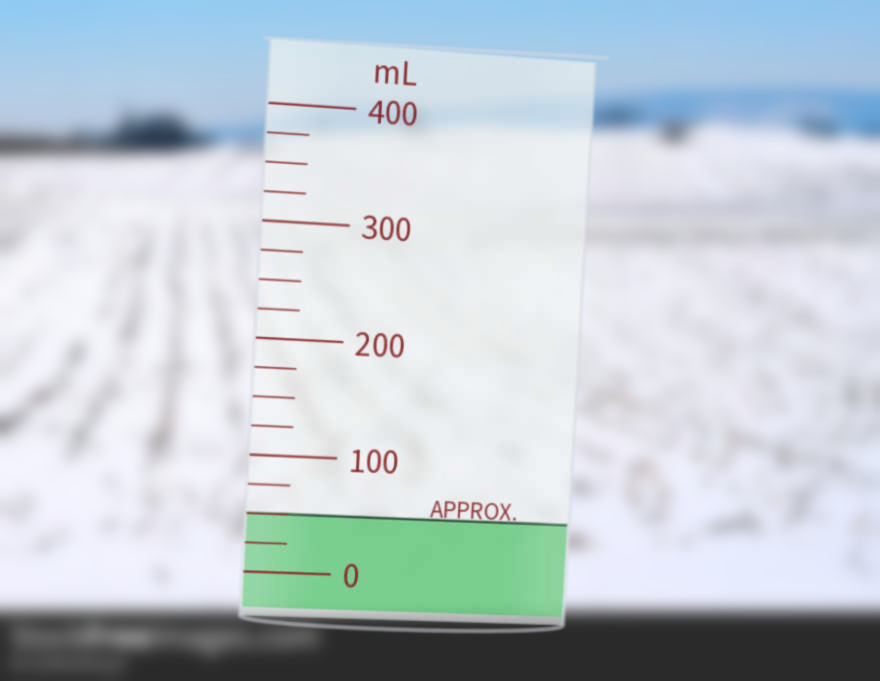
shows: 50 mL
